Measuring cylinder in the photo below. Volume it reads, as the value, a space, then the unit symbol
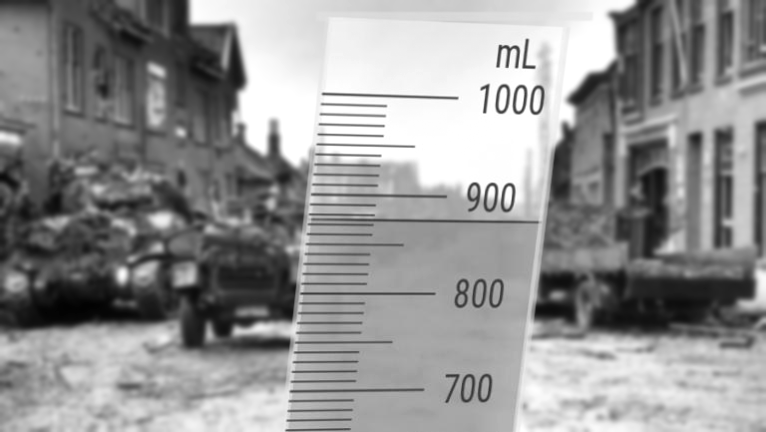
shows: 875 mL
